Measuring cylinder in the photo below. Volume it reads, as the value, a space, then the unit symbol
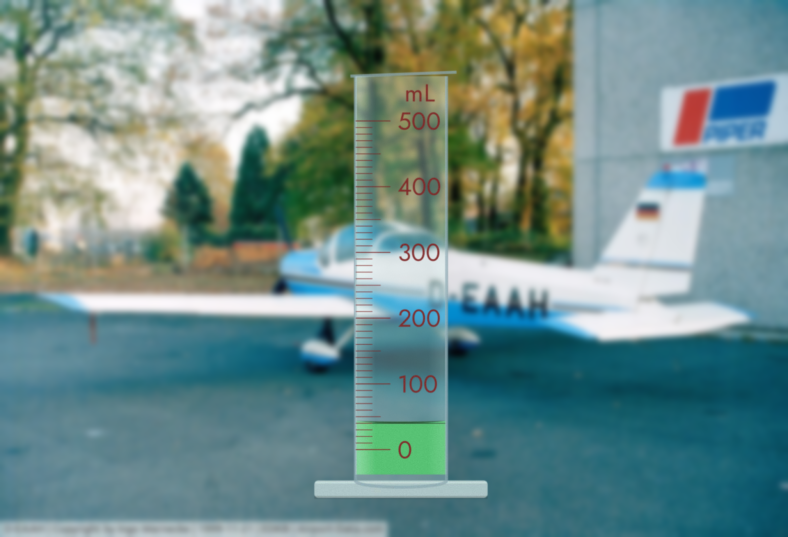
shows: 40 mL
